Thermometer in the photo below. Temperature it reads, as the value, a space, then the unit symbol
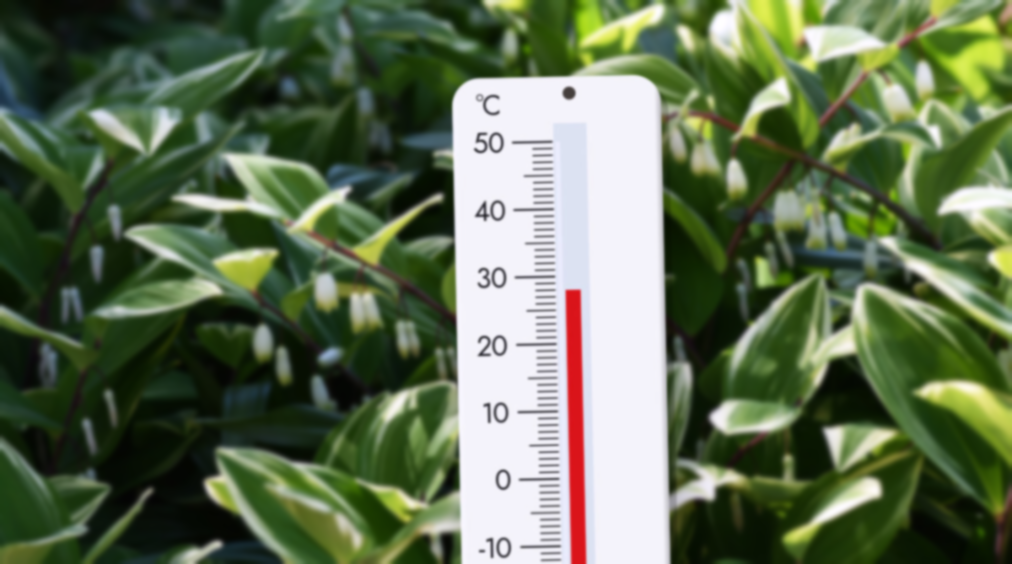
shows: 28 °C
